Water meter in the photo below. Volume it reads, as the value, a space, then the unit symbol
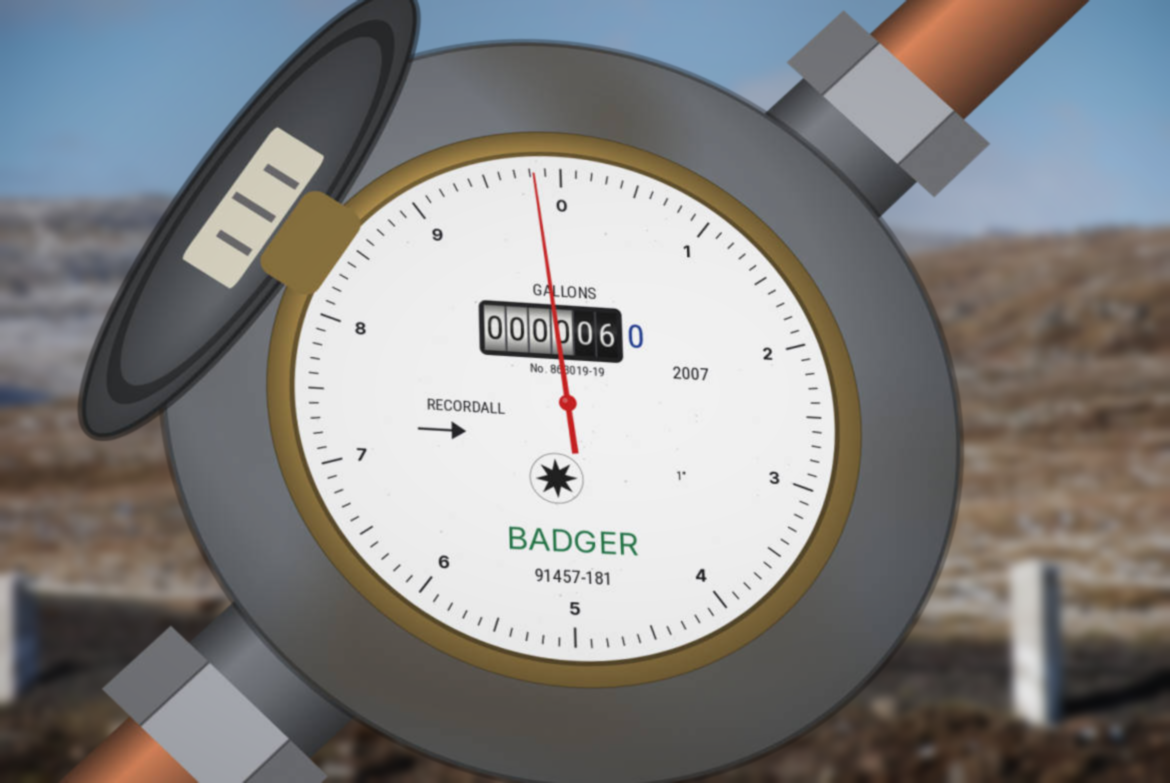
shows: 59.8 gal
